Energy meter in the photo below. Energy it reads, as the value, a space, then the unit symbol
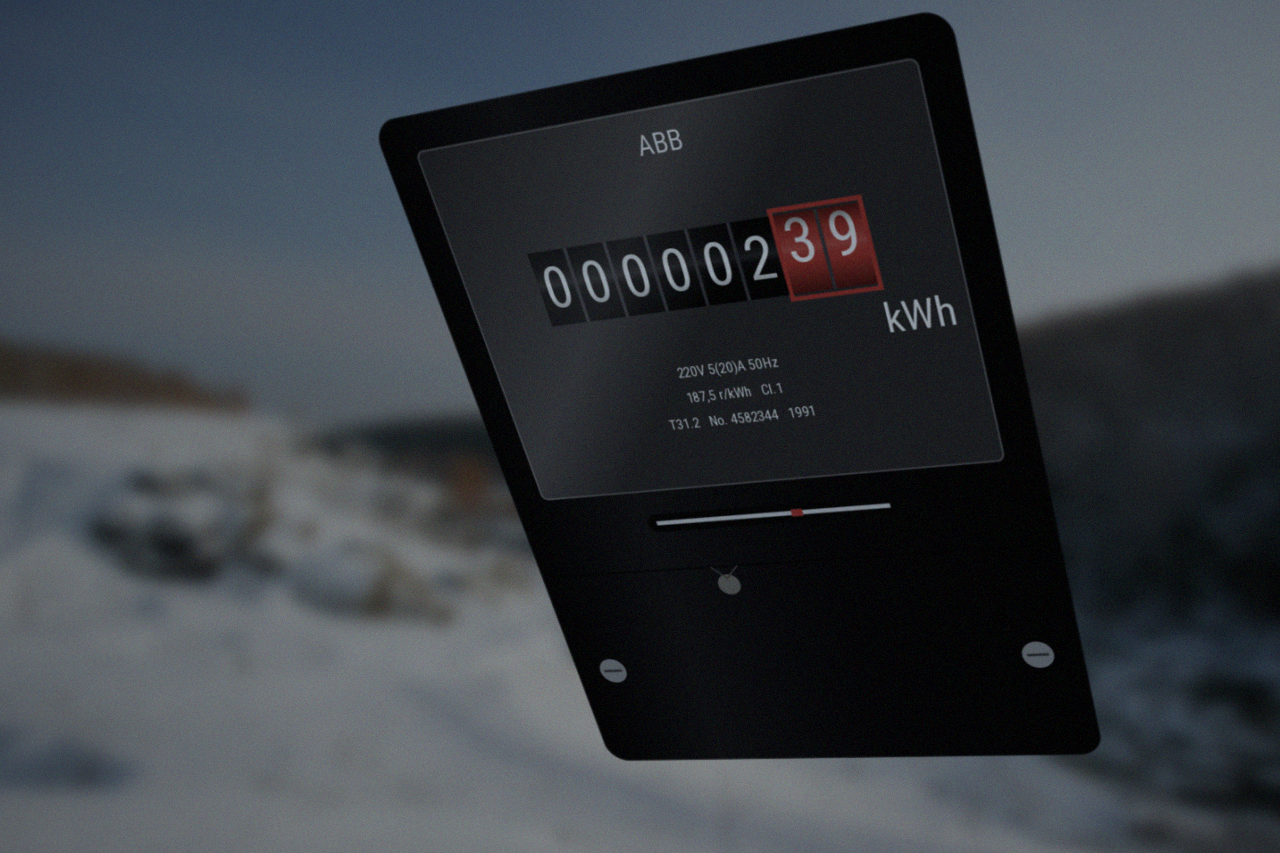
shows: 2.39 kWh
